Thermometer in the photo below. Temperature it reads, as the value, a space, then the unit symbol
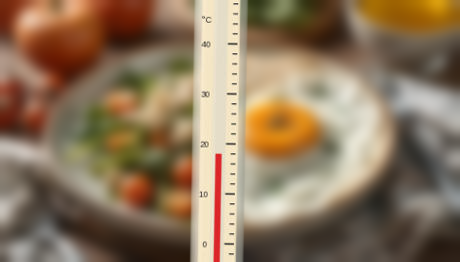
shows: 18 °C
